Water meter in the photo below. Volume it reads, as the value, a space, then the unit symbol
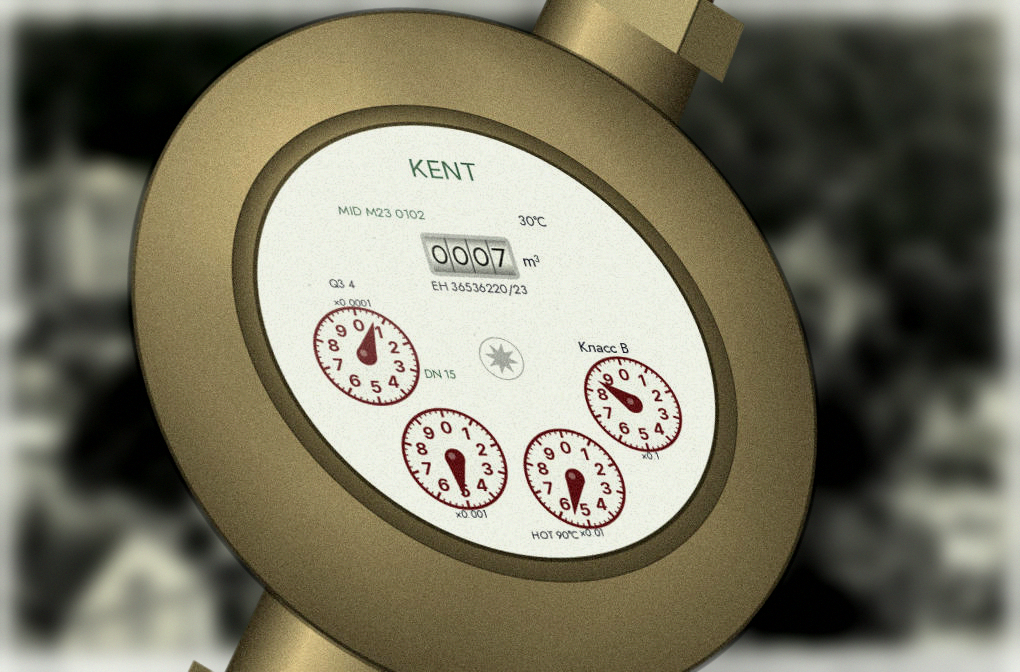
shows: 7.8550 m³
